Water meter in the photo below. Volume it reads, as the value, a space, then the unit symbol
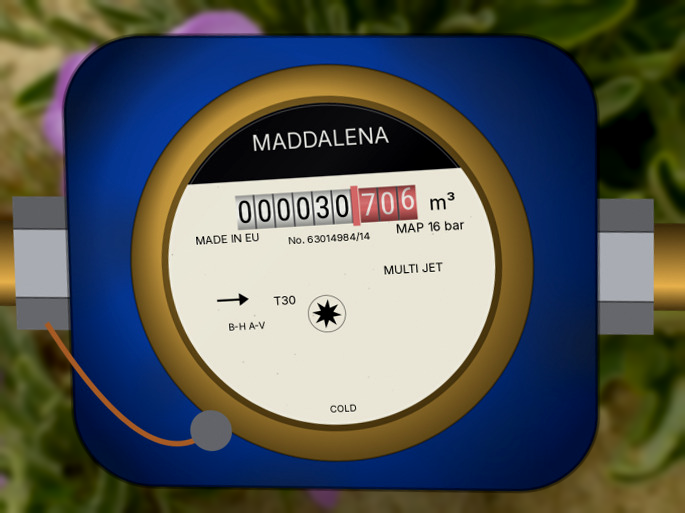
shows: 30.706 m³
